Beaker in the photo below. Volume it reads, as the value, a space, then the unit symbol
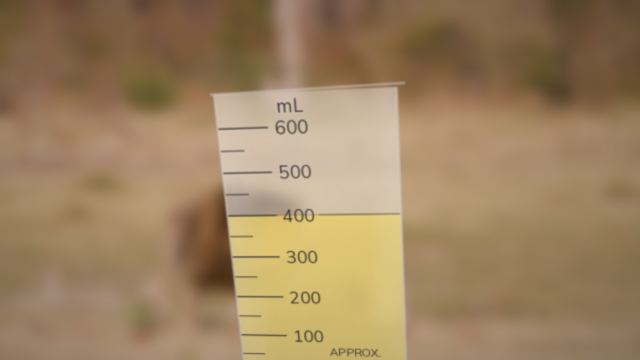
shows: 400 mL
